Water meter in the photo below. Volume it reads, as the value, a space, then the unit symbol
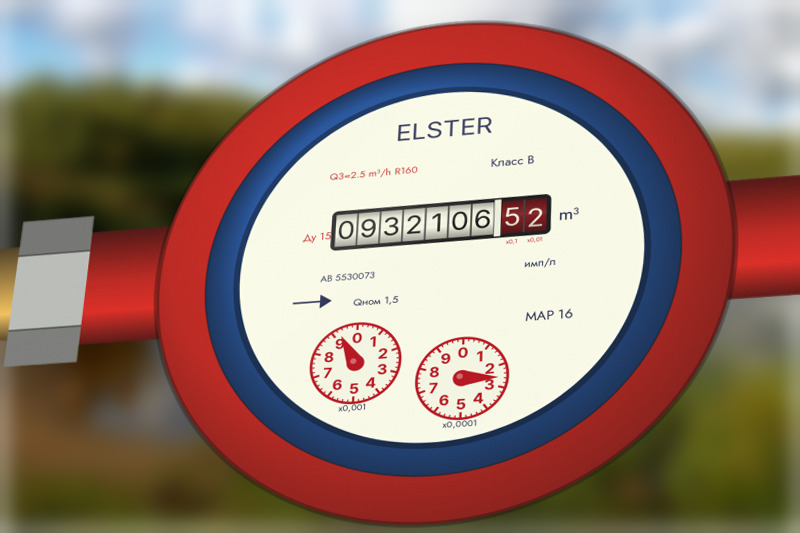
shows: 932106.5192 m³
